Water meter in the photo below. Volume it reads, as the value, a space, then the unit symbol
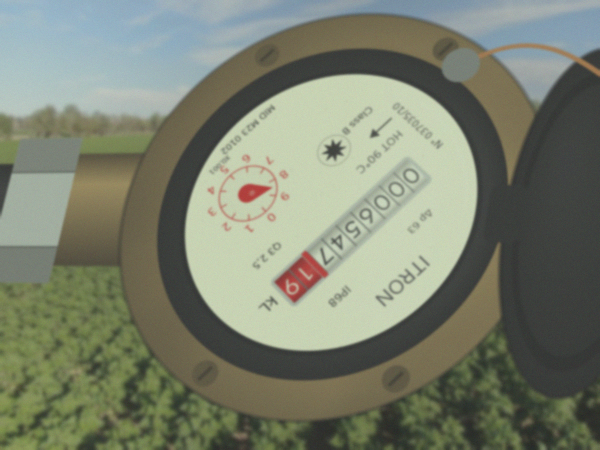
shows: 6547.198 kL
